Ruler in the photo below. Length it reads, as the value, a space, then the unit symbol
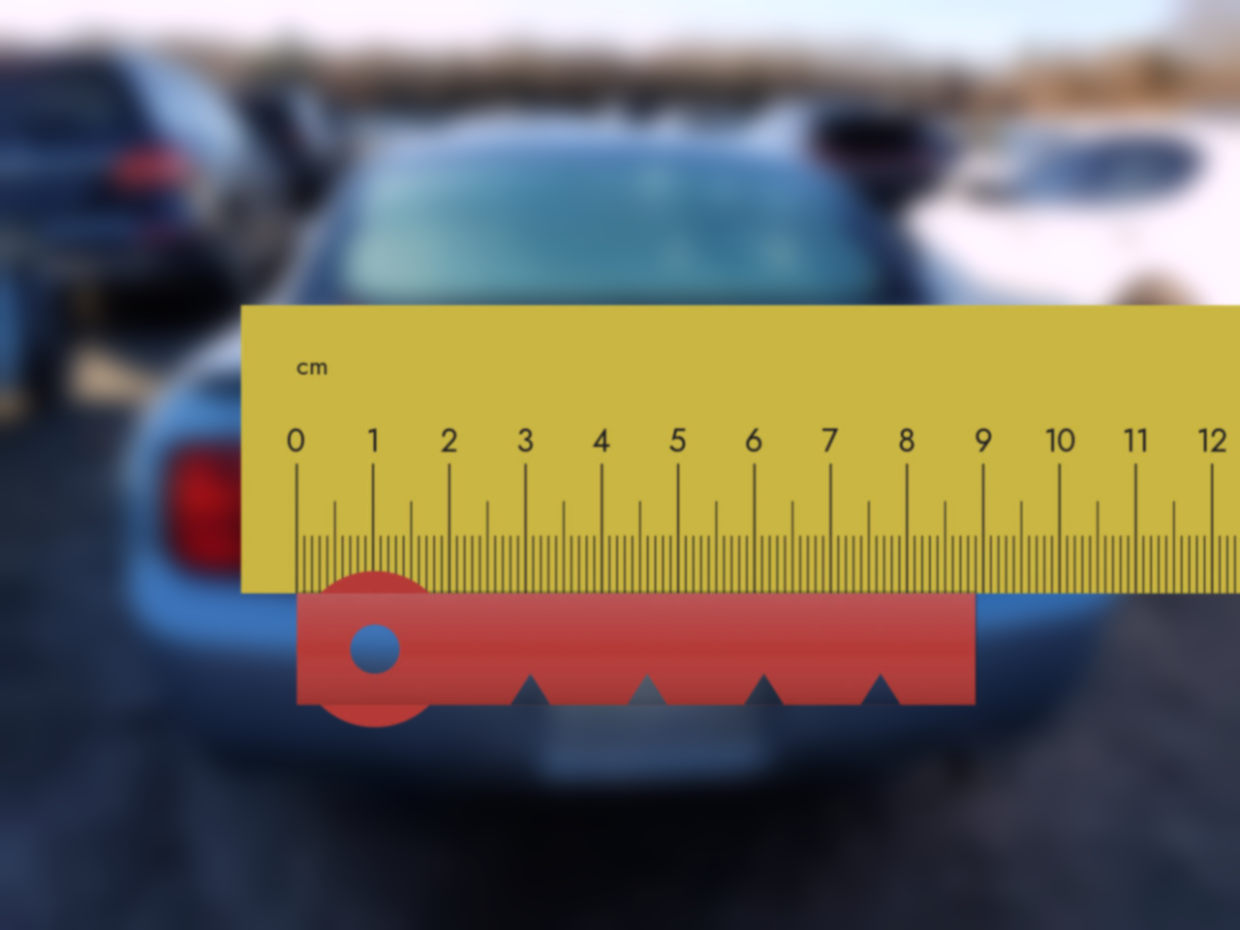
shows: 8.9 cm
